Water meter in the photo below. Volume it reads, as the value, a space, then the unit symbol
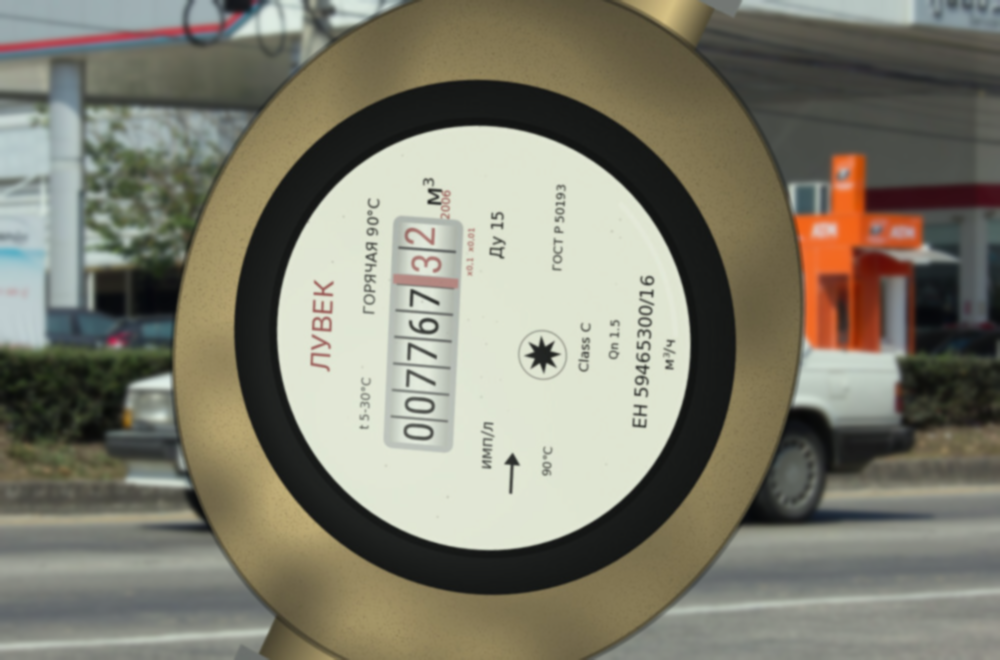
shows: 7767.32 m³
